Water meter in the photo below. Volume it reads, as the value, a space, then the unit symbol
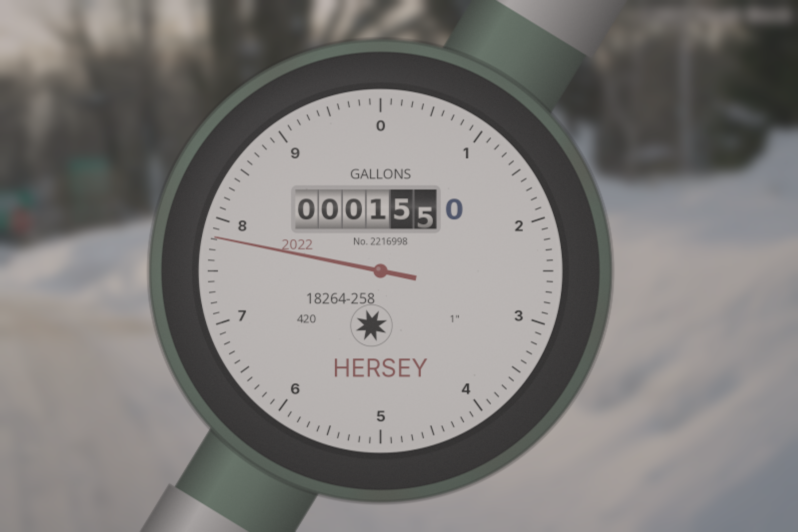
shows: 1547.8 gal
